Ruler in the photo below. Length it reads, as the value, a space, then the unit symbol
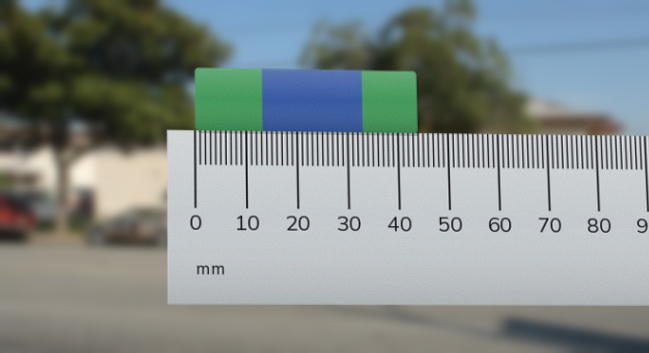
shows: 44 mm
